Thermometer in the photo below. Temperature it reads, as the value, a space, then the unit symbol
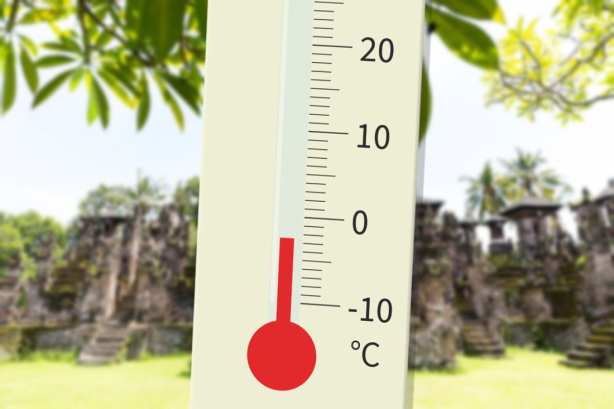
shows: -2.5 °C
